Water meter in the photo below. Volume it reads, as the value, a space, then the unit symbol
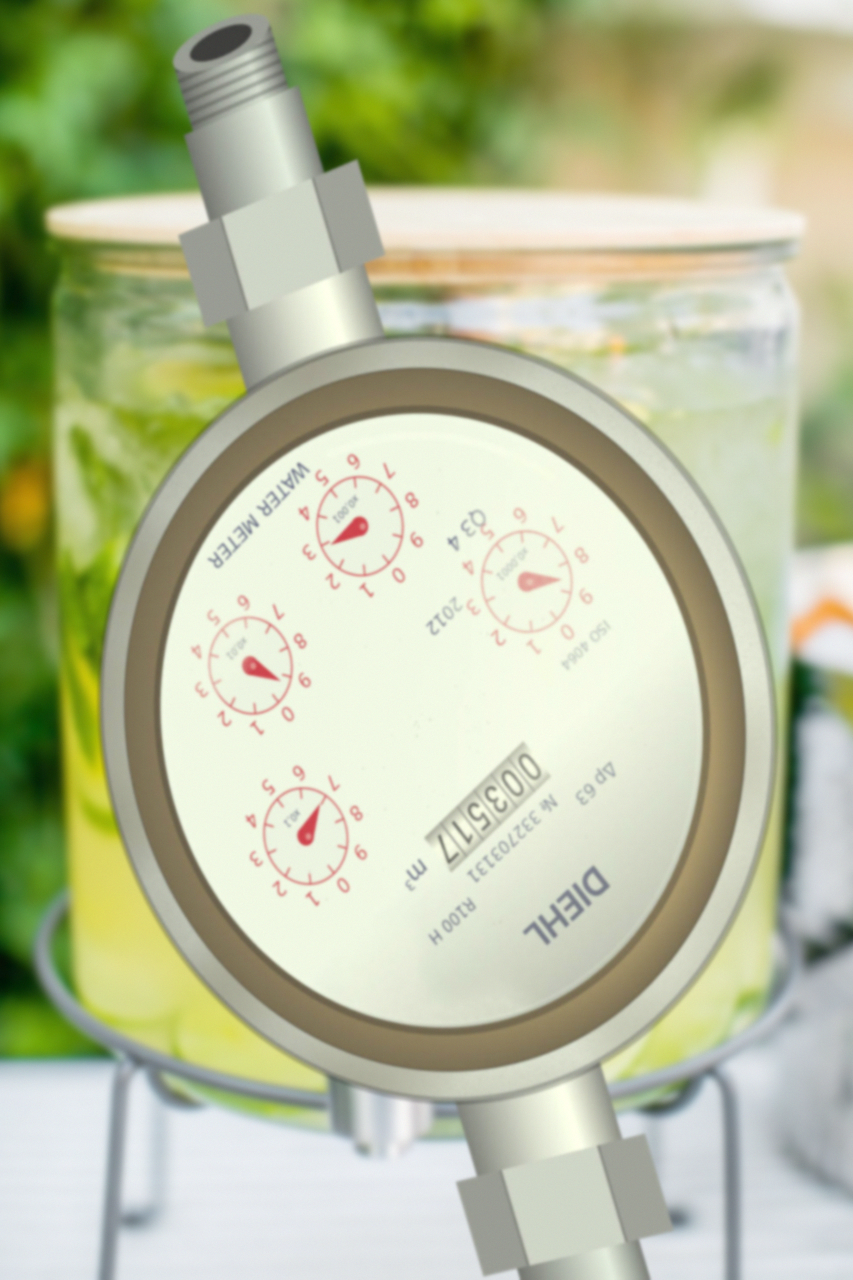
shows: 3517.6928 m³
